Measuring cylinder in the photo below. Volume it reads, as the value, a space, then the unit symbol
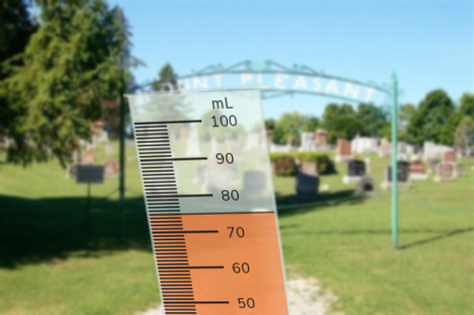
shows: 75 mL
